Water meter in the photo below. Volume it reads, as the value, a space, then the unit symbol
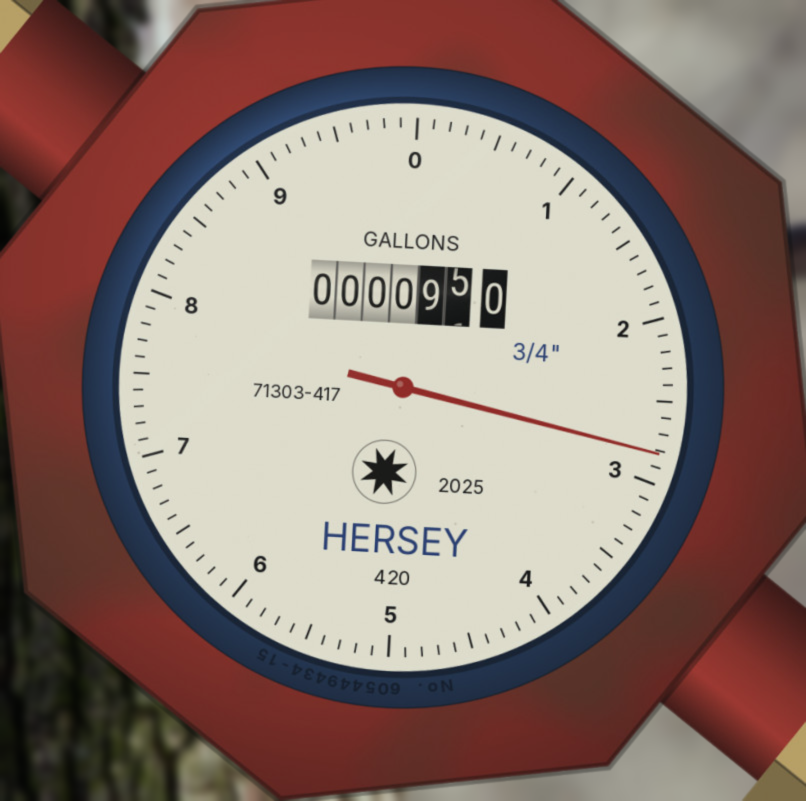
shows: 952.8 gal
